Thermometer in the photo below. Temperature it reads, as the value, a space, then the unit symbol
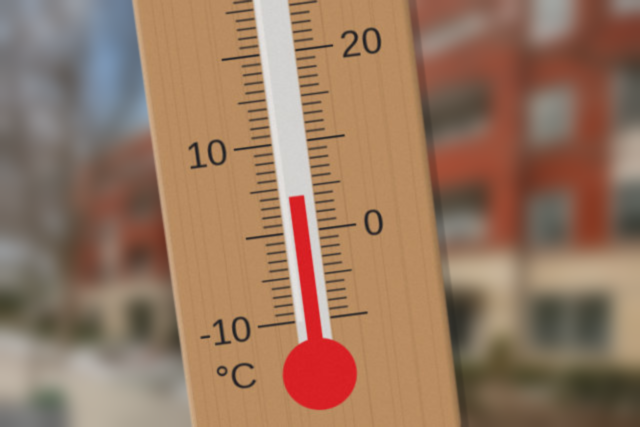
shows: 4 °C
